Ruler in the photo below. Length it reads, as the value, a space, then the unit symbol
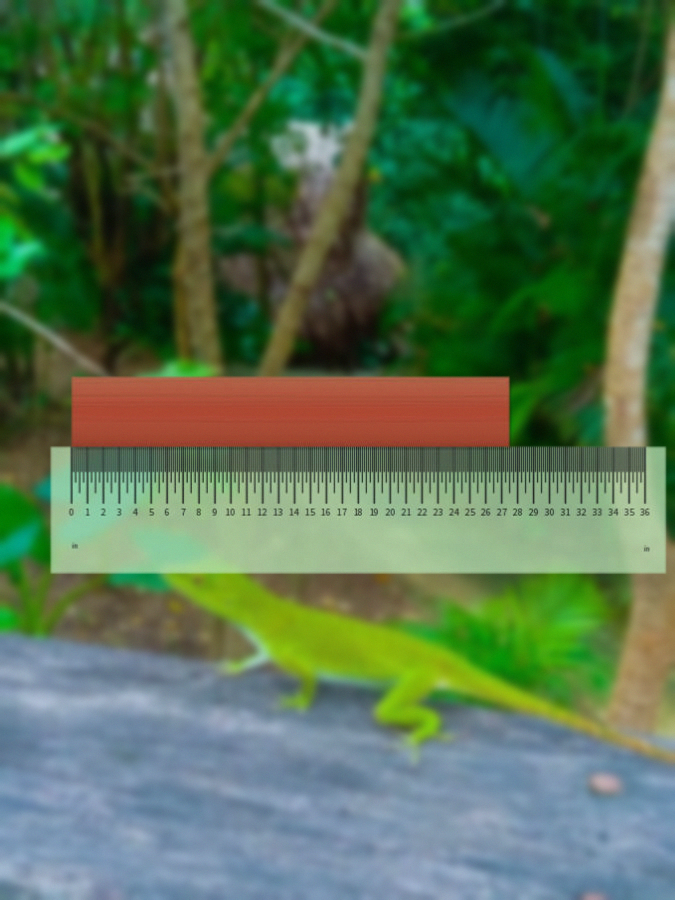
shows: 27.5 in
